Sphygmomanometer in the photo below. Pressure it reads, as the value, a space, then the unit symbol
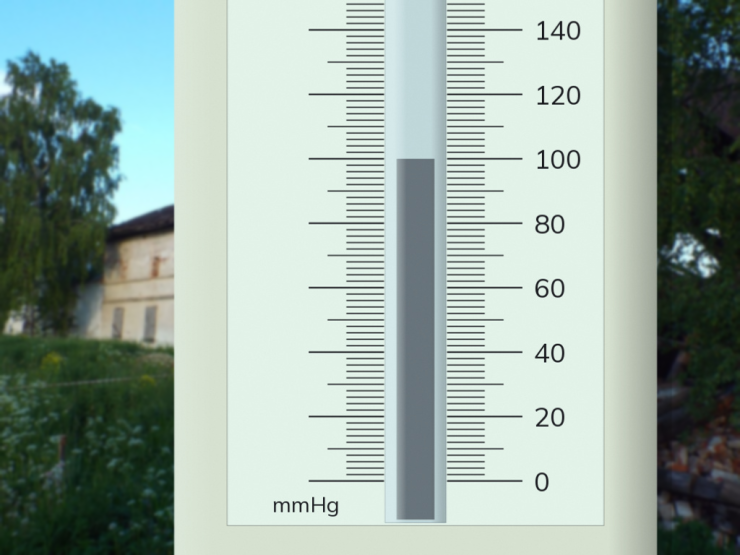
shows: 100 mmHg
